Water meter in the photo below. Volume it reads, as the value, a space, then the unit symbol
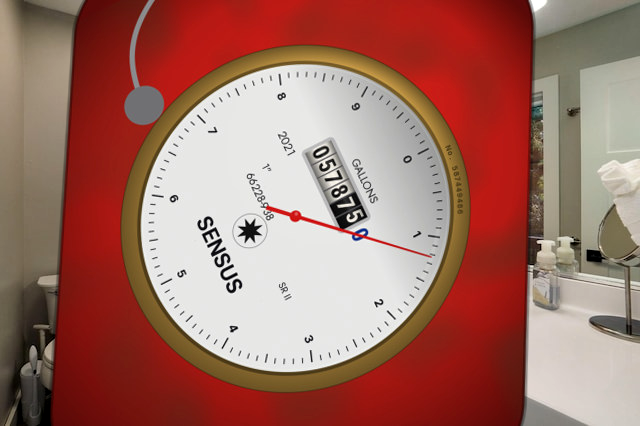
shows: 578751.2 gal
